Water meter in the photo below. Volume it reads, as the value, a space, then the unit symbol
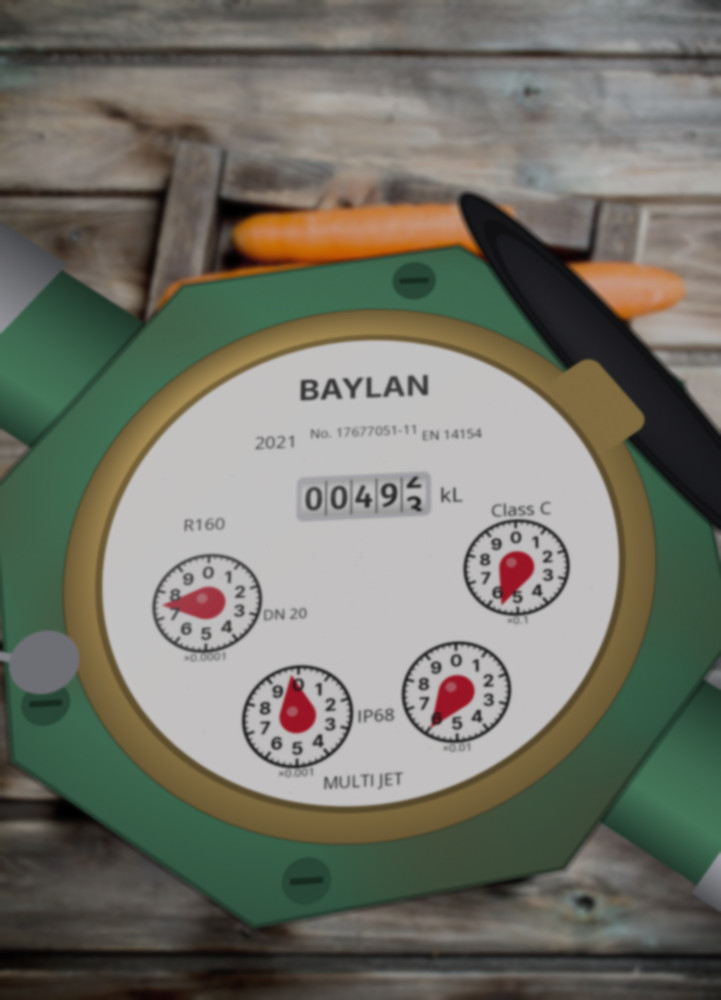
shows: 492.5597 kL
